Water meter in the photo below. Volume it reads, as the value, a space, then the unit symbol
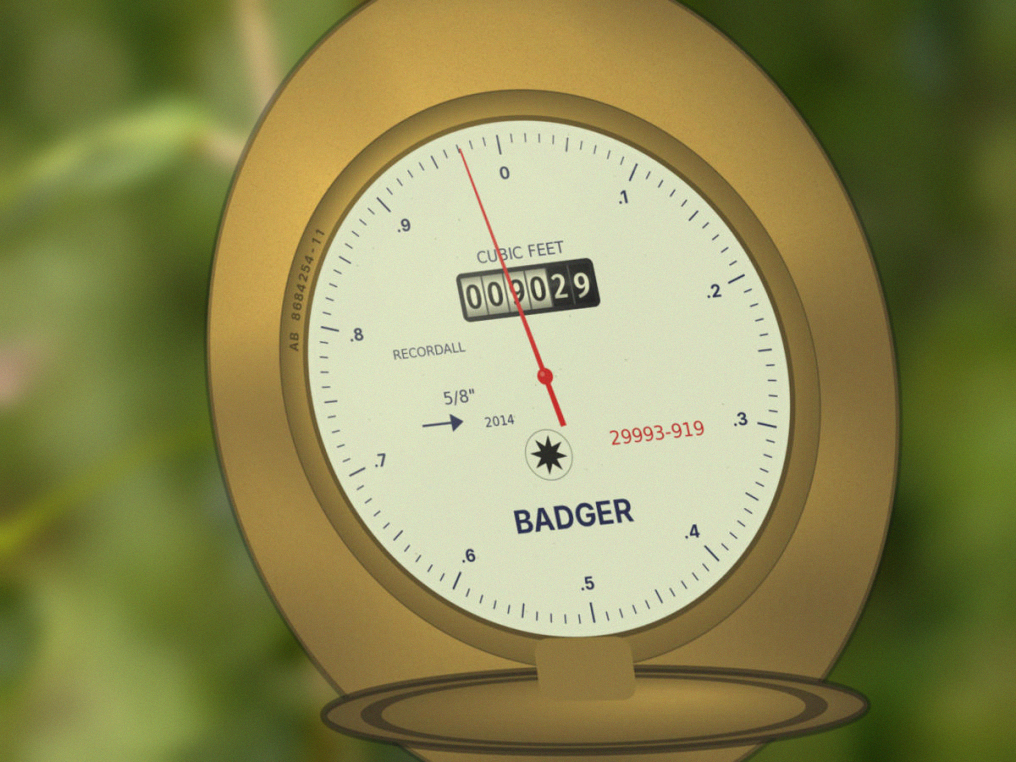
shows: 9028.97 ft³
